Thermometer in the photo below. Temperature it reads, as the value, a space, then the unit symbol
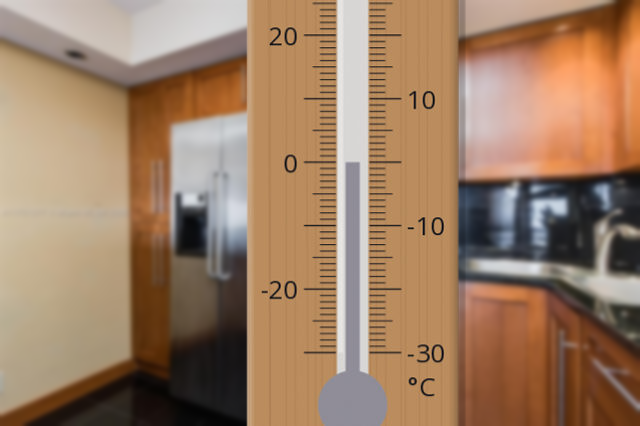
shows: 0 °C
